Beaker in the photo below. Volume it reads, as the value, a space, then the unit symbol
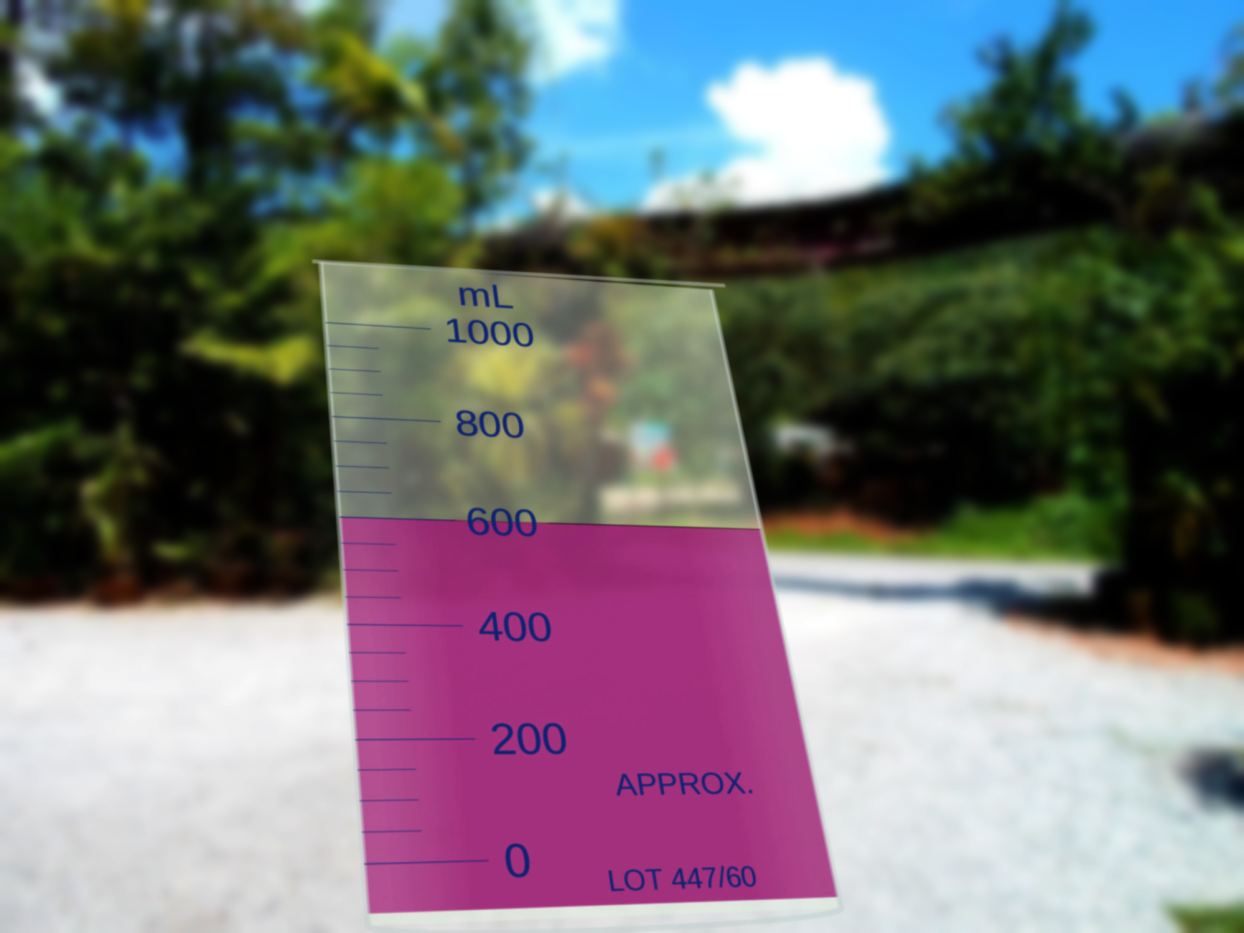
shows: 600 mL
